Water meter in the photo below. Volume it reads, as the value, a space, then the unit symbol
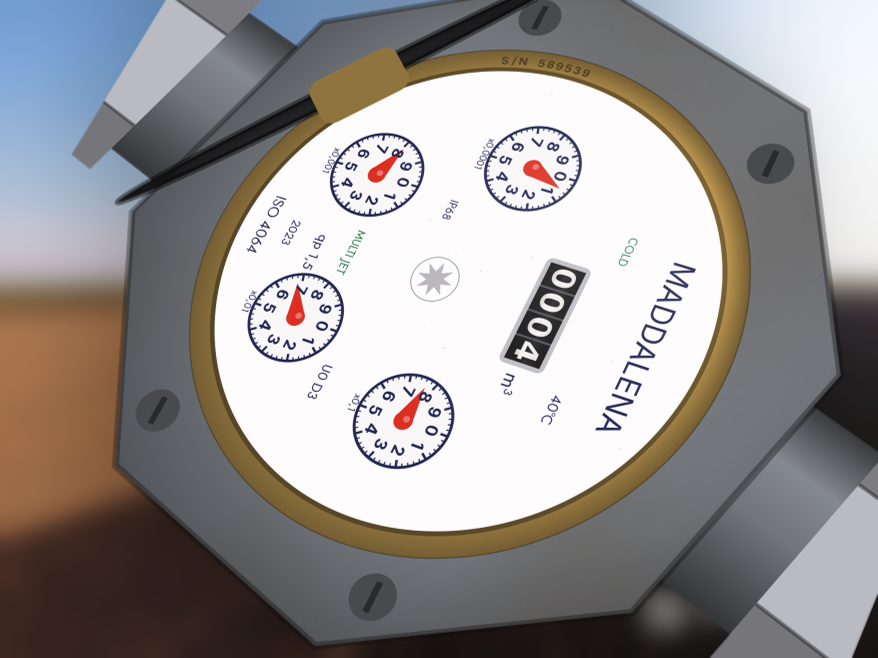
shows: 4.7680 m³
